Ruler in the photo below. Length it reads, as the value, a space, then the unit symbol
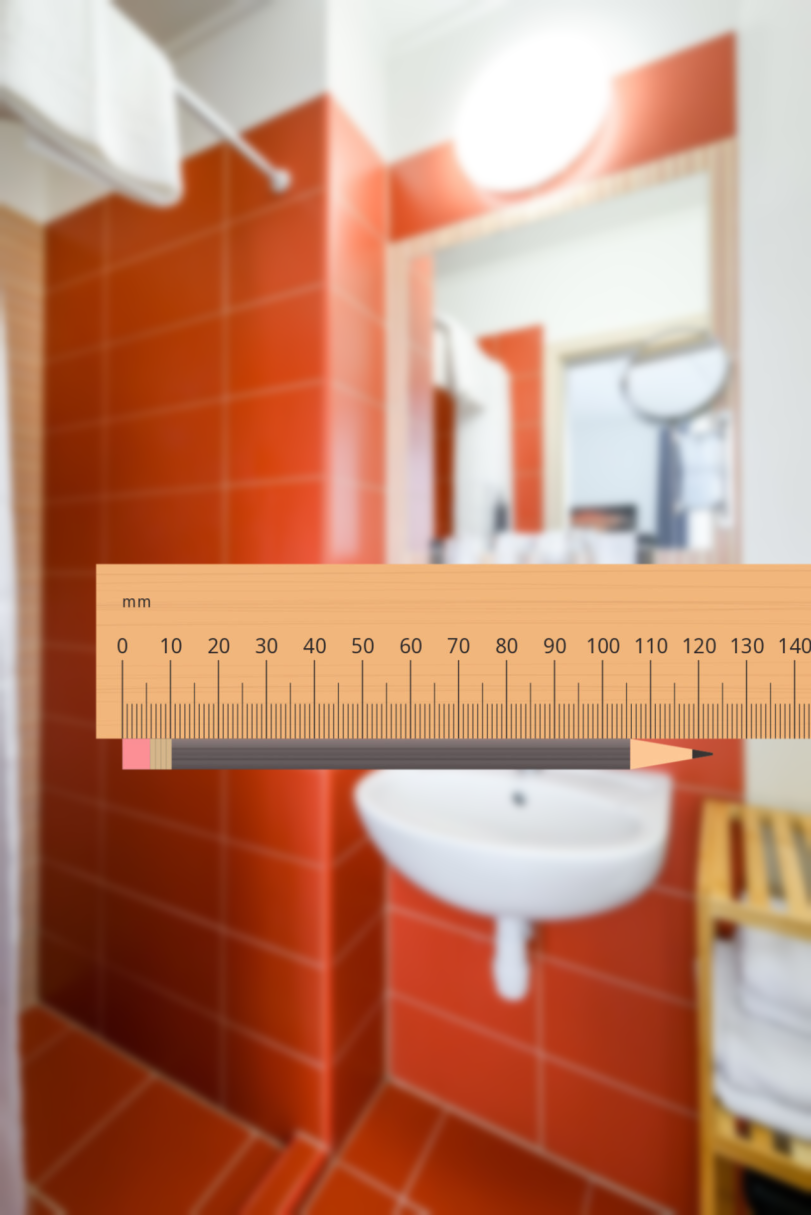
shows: 123 mm
